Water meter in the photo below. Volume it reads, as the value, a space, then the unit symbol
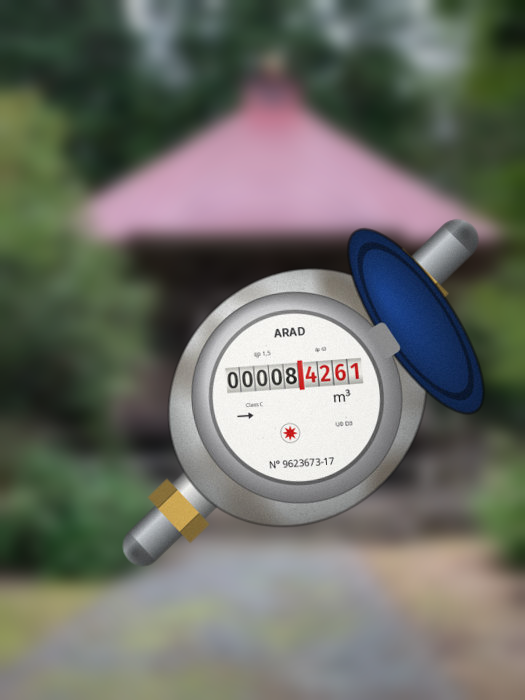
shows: 8.4261 m³
